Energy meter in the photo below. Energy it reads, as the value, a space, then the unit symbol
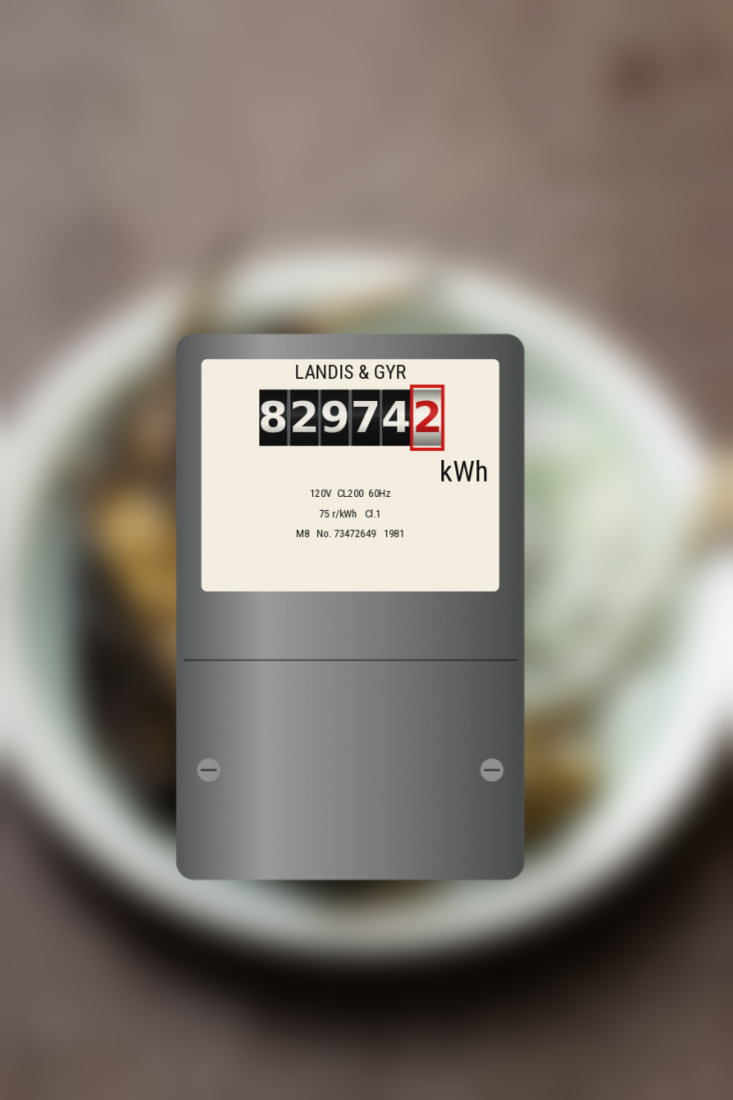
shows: 82974.2 kWh
